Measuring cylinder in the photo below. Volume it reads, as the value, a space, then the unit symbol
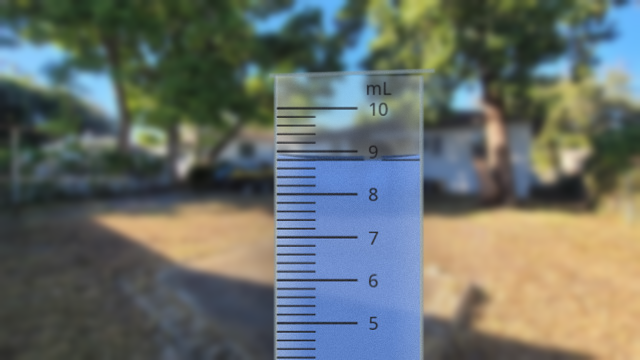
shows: 8.8 mL
